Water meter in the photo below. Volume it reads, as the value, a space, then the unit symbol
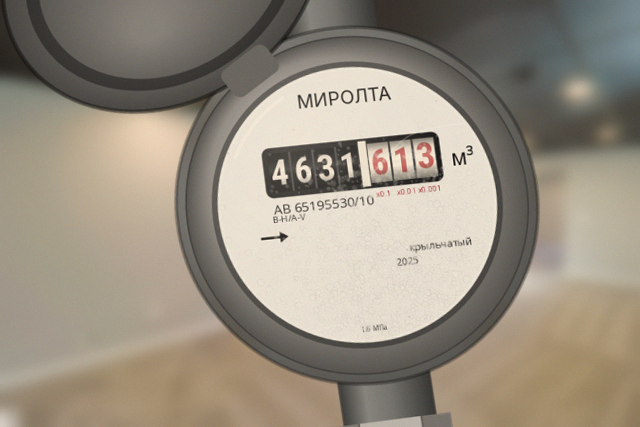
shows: 4631.613 m³
